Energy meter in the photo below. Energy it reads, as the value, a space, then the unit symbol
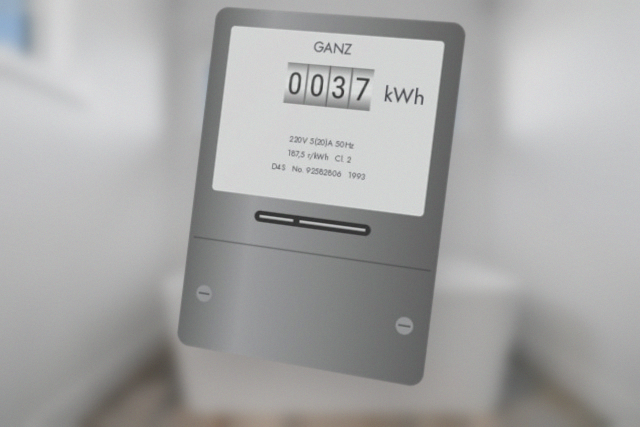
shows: 37 kWh
